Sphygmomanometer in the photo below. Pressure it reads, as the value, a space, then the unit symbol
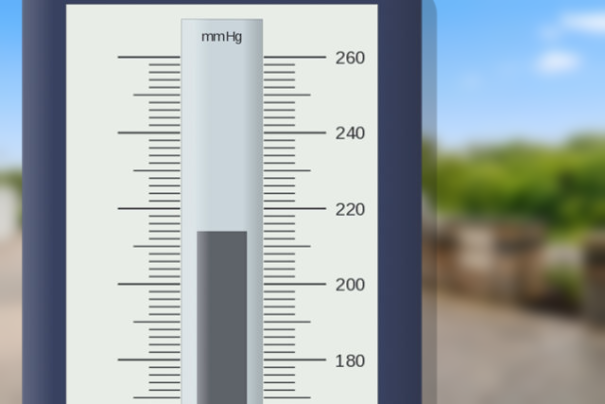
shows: 214 mmHg
